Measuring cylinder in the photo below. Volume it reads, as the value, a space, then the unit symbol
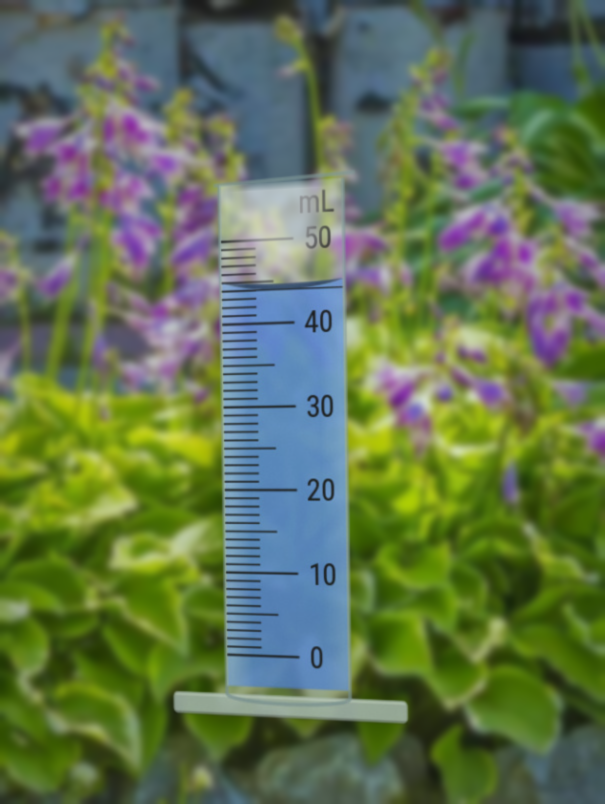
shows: 44 mL
